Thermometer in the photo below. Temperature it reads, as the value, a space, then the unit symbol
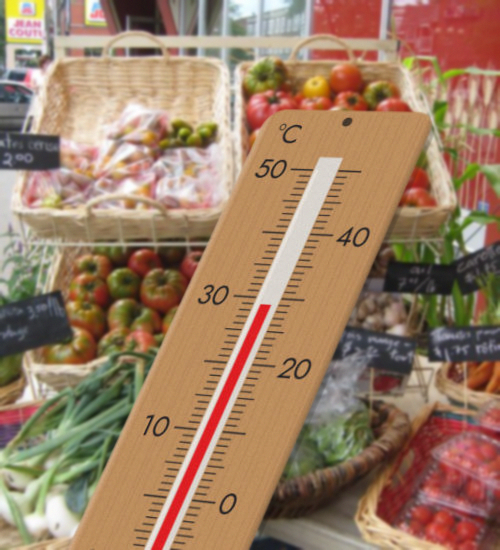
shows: 29 °C
